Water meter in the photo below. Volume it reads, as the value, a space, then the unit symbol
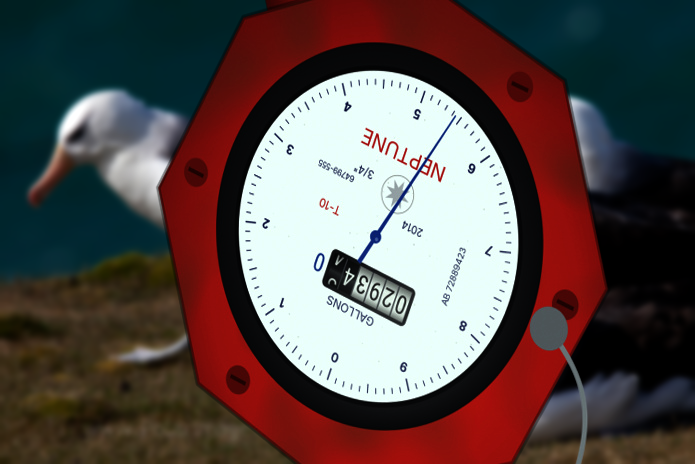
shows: 293435.4 gal
